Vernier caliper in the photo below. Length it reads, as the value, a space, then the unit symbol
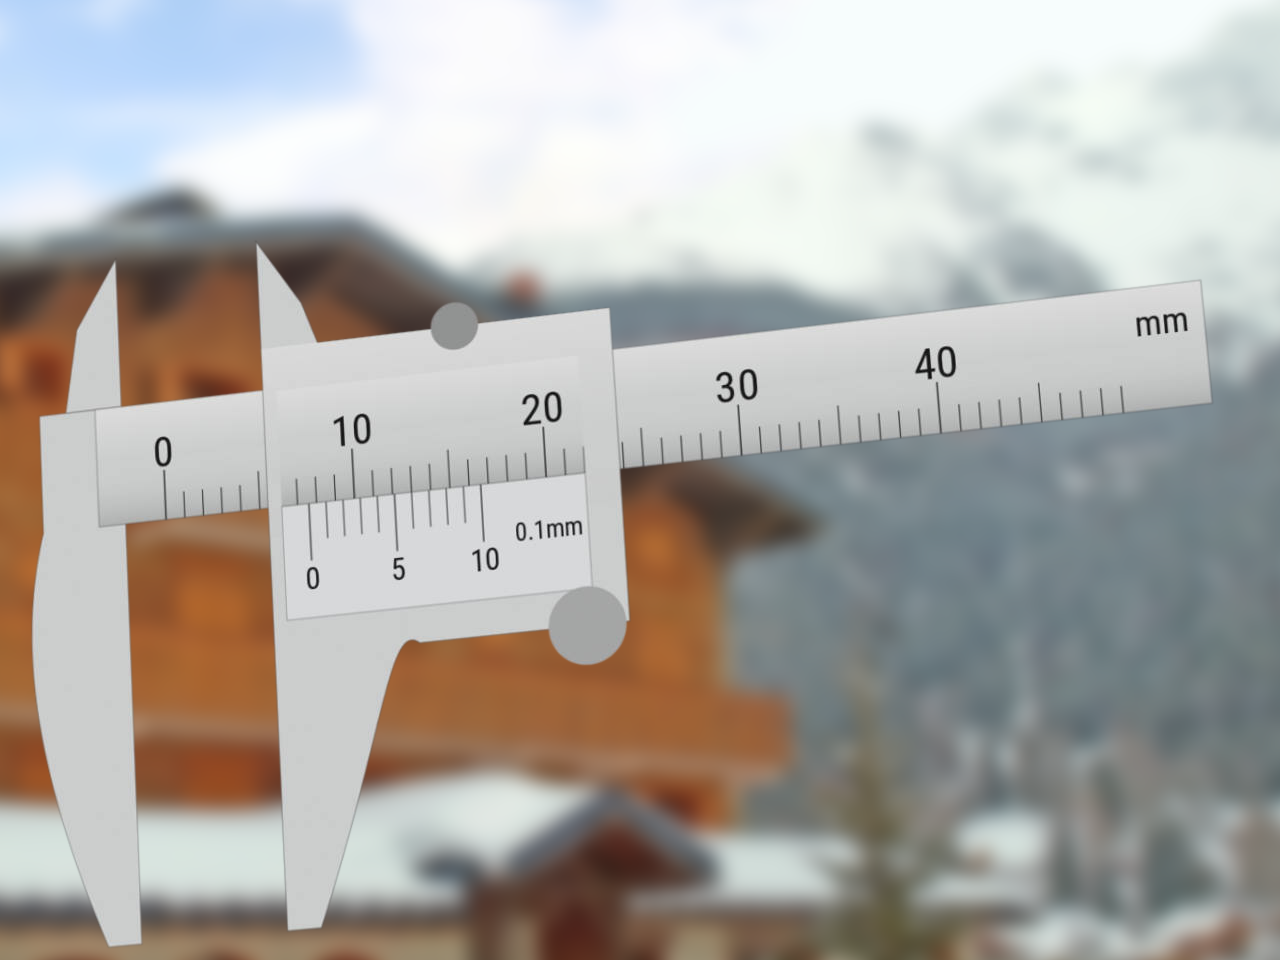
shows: 7.6 mm
